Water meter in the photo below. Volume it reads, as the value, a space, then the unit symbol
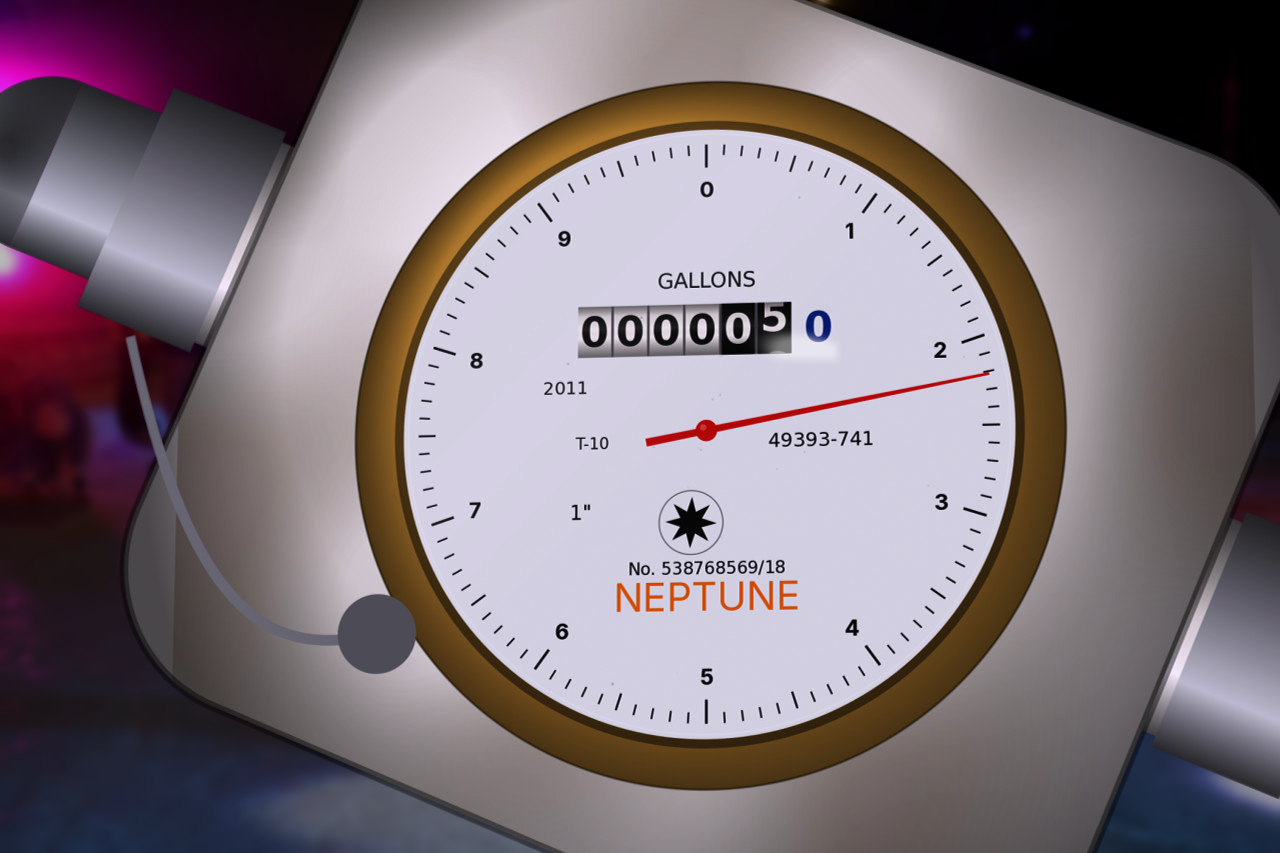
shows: 52.2 gal
